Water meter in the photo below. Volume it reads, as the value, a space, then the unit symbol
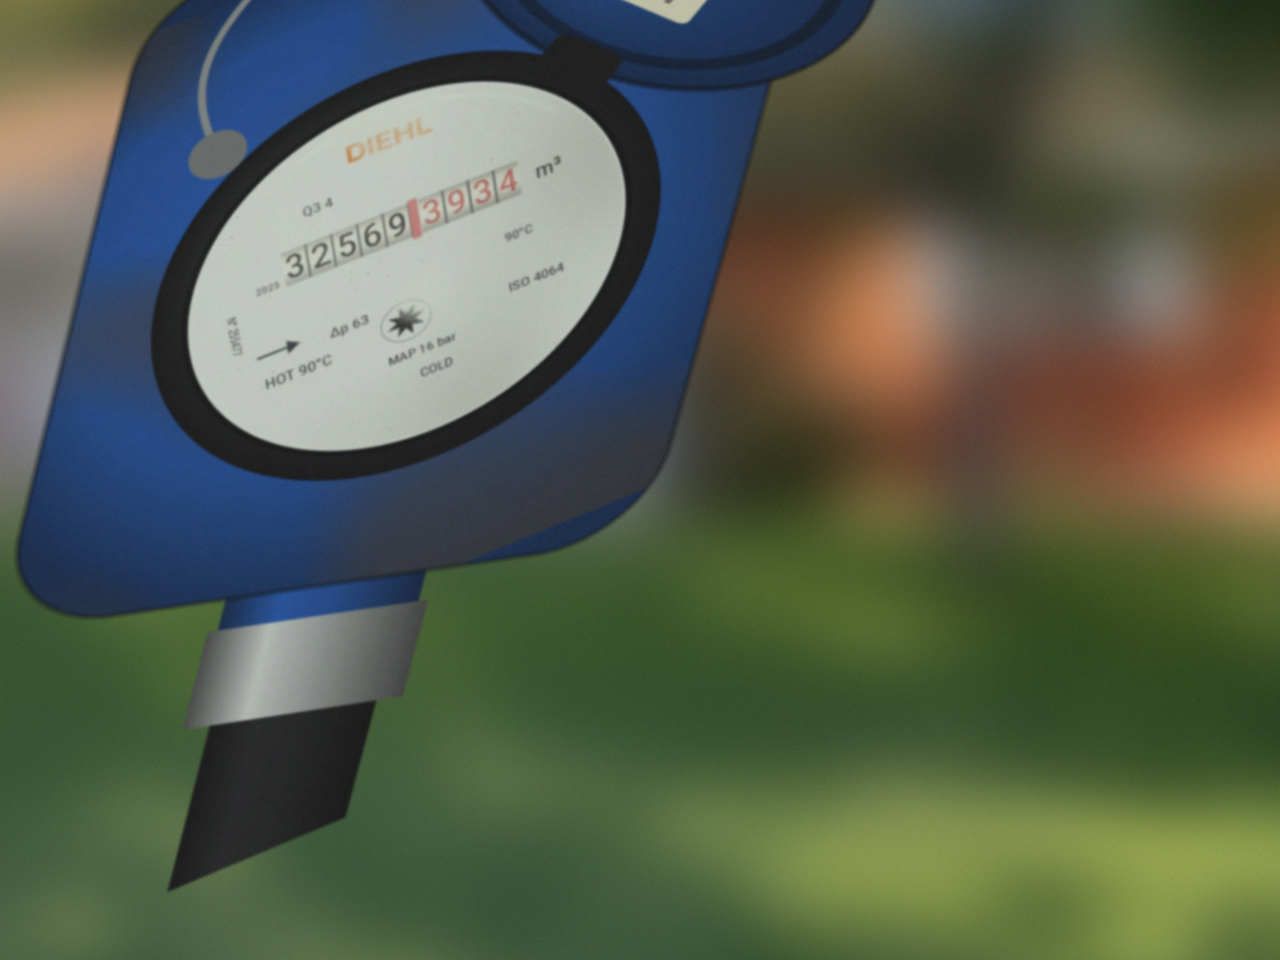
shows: 32569.3934 m³
